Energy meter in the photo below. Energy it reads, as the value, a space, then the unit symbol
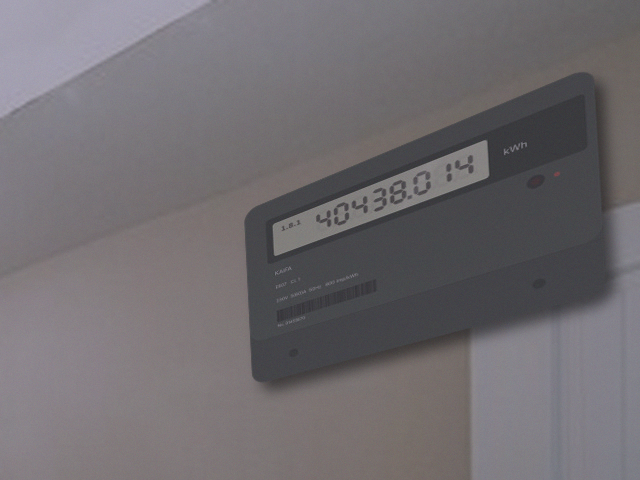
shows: 40438.014 kWh
